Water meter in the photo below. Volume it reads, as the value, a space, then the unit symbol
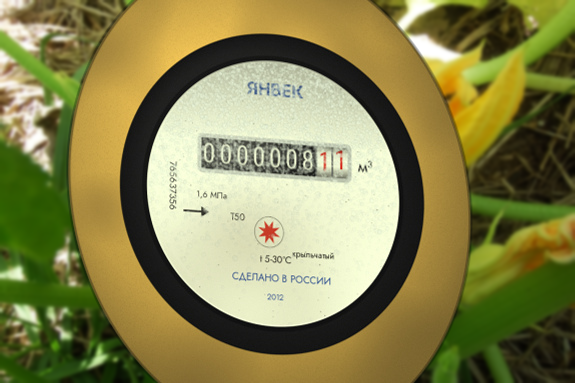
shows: 8.11 m³
